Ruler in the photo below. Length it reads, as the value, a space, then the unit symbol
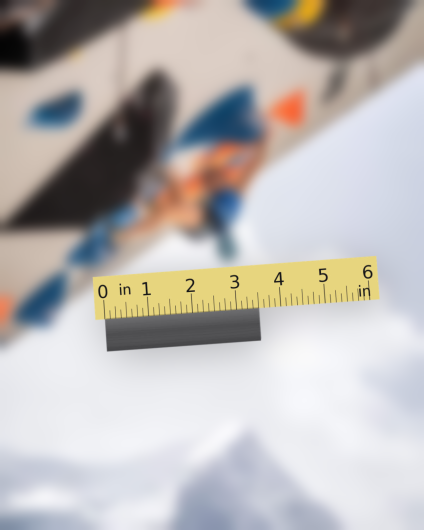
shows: 3.5 in
